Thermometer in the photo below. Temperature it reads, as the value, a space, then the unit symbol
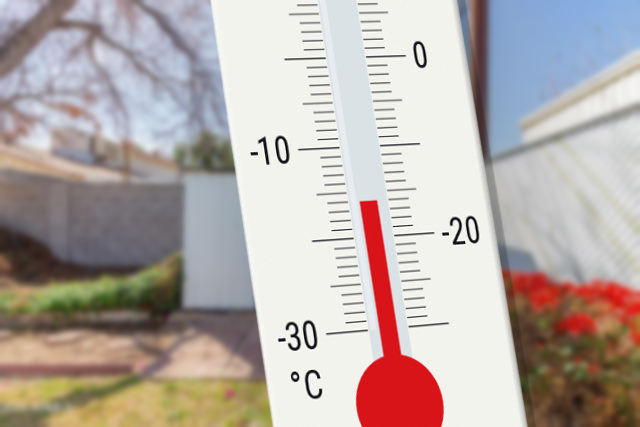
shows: -16 °C
